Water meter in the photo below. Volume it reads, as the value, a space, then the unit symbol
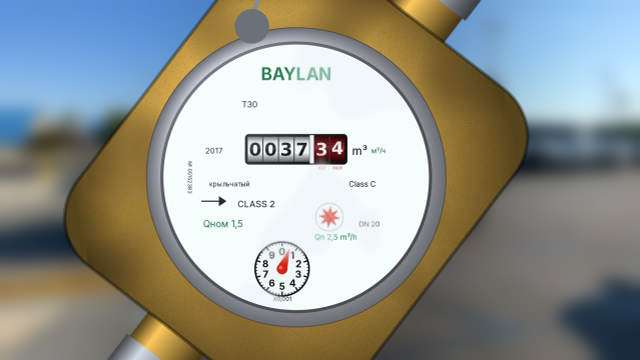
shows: 37.340 m³
